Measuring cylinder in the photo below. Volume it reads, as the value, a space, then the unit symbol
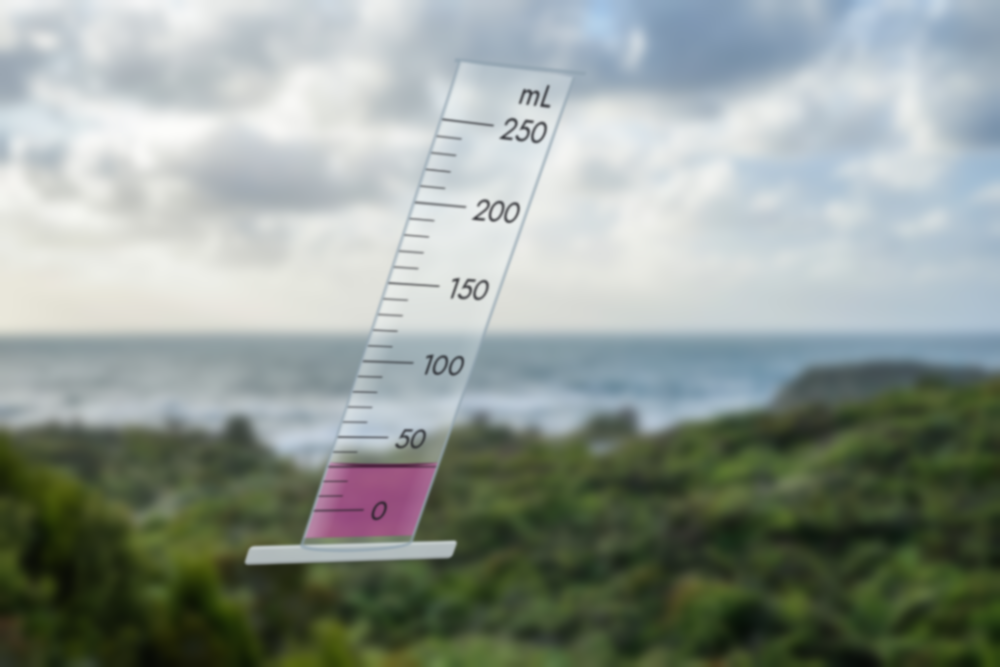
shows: 30 mL
